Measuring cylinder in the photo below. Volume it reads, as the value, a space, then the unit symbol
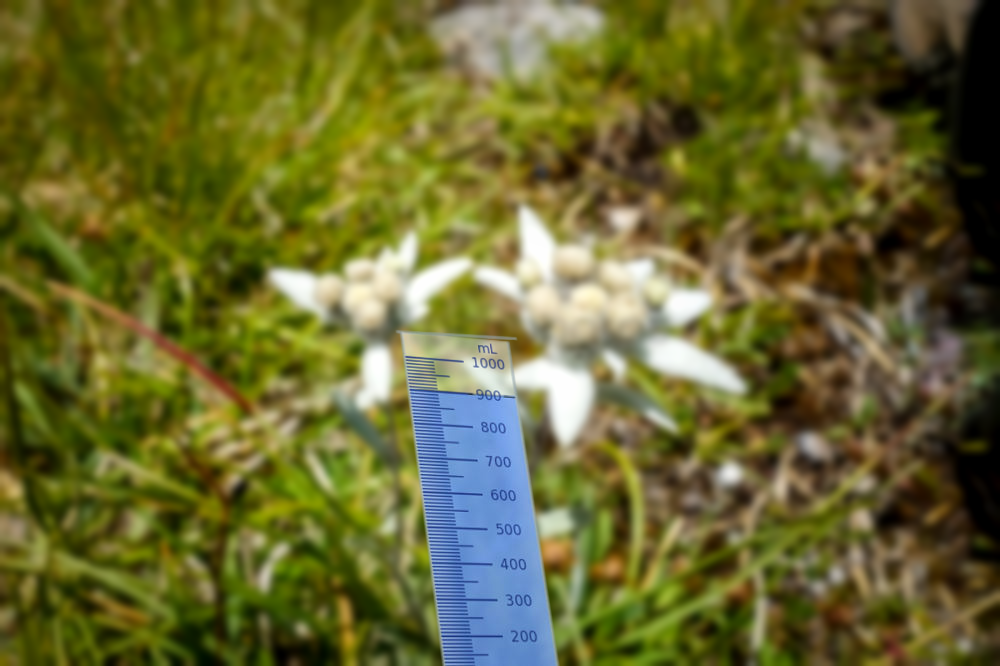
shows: 900 mL
